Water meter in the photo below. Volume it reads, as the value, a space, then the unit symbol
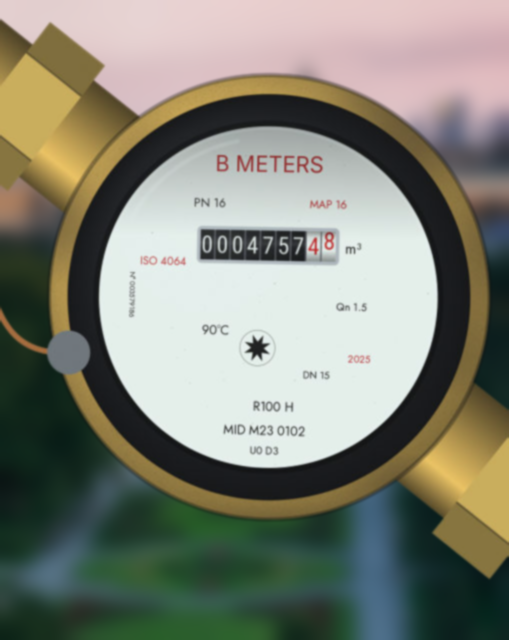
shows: 4757.48 m³
